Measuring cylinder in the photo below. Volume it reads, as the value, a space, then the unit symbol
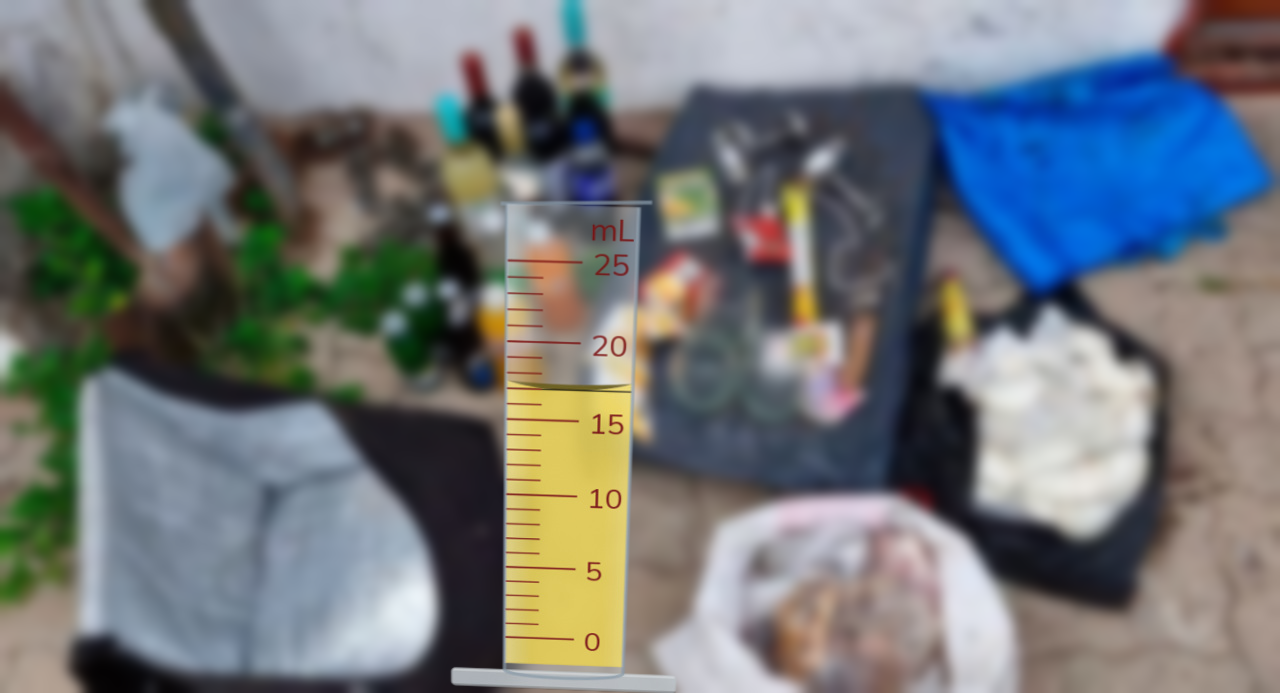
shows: 17 mL
